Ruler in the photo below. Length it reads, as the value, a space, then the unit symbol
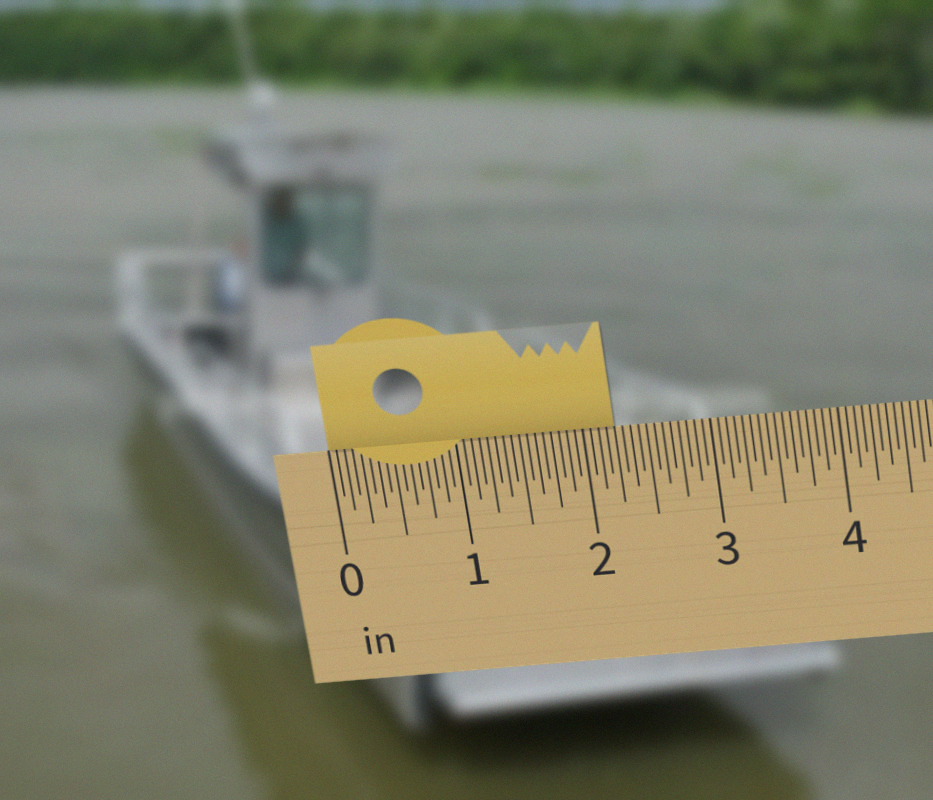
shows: 2.25 in
